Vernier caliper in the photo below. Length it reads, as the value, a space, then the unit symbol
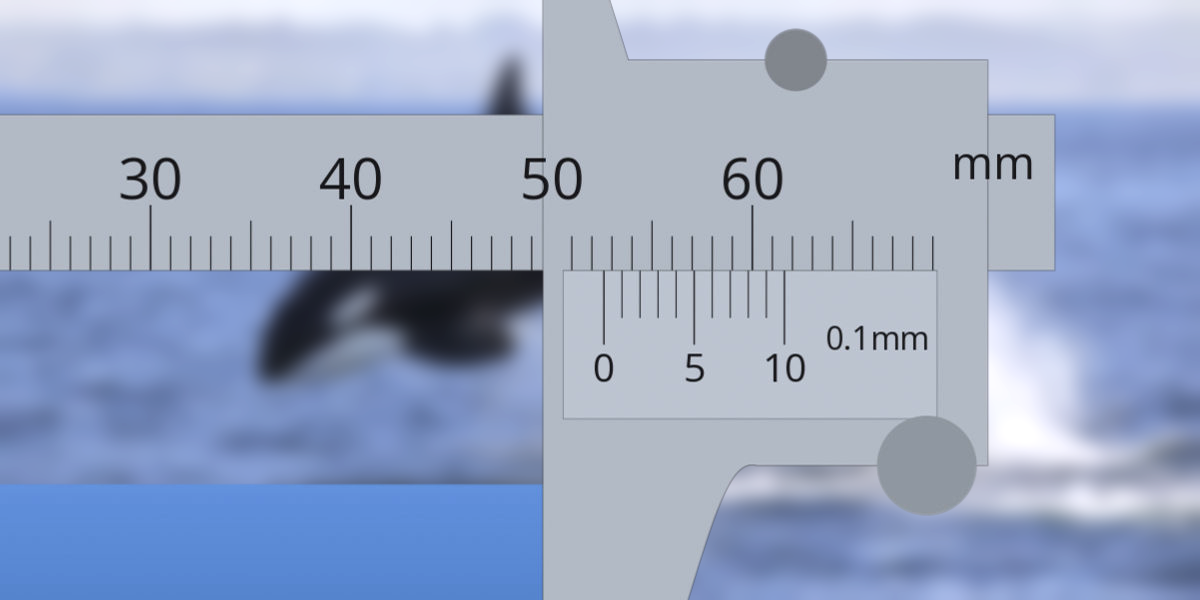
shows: 52.6 mm
